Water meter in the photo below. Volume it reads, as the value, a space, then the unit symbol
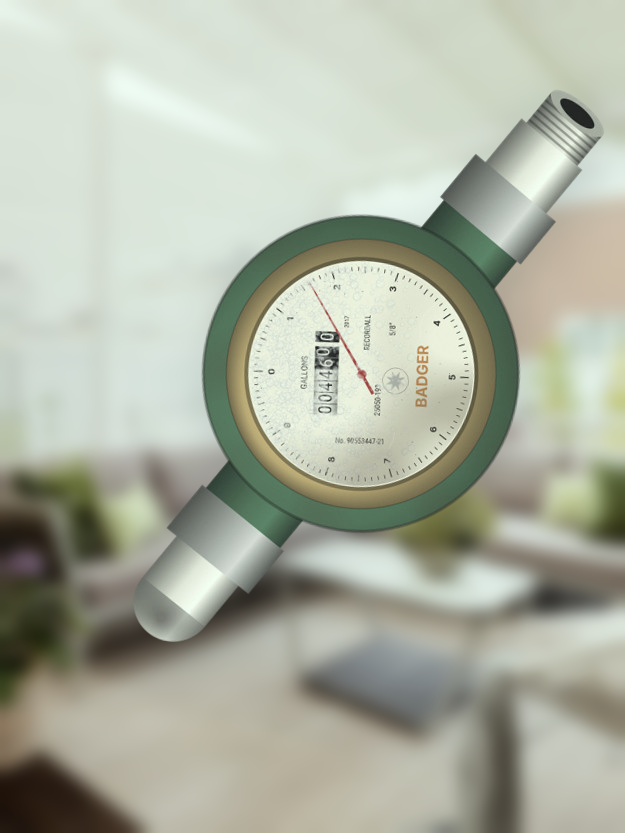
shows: 44601.6 gal
